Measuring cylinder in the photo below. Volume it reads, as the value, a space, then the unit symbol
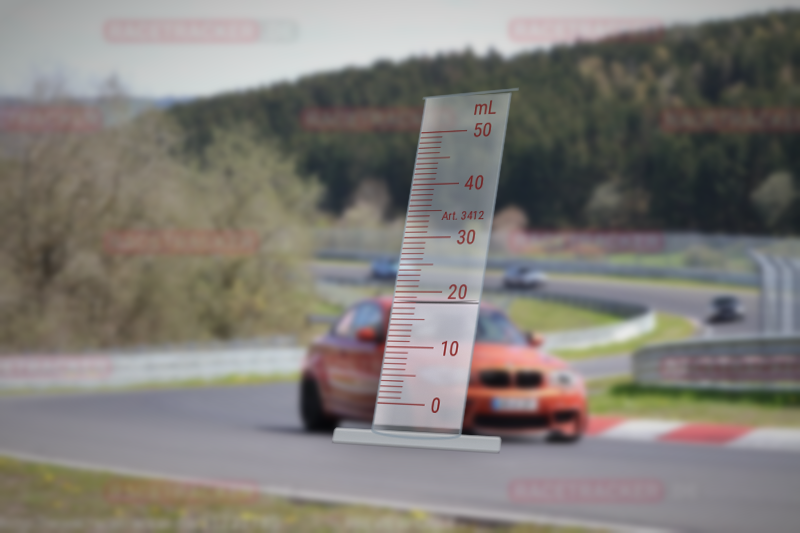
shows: 18 mL
